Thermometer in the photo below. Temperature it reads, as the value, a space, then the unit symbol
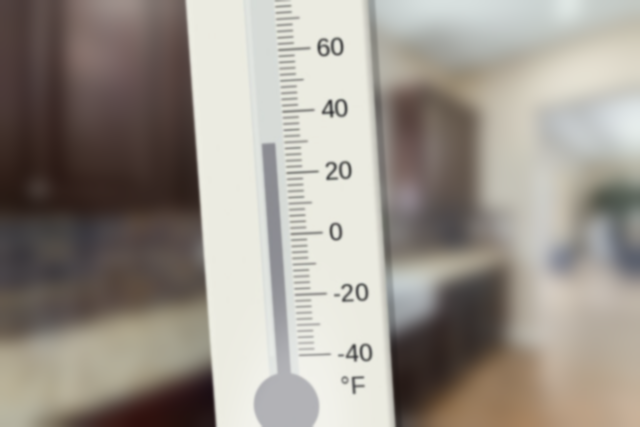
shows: 30 °F
